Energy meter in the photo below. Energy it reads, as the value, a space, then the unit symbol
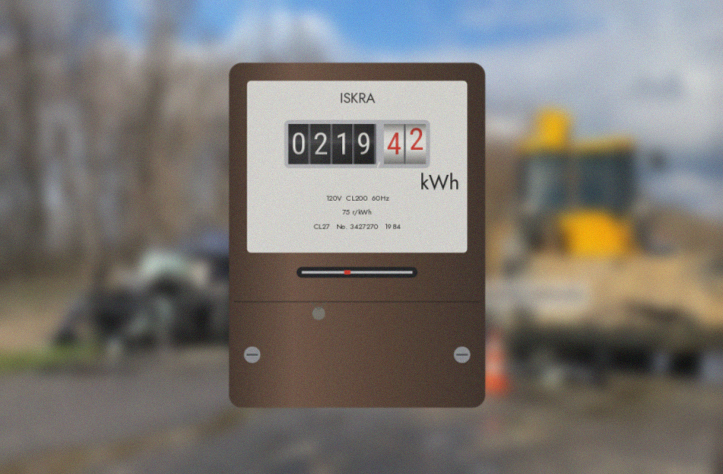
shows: 219.42 kWh
